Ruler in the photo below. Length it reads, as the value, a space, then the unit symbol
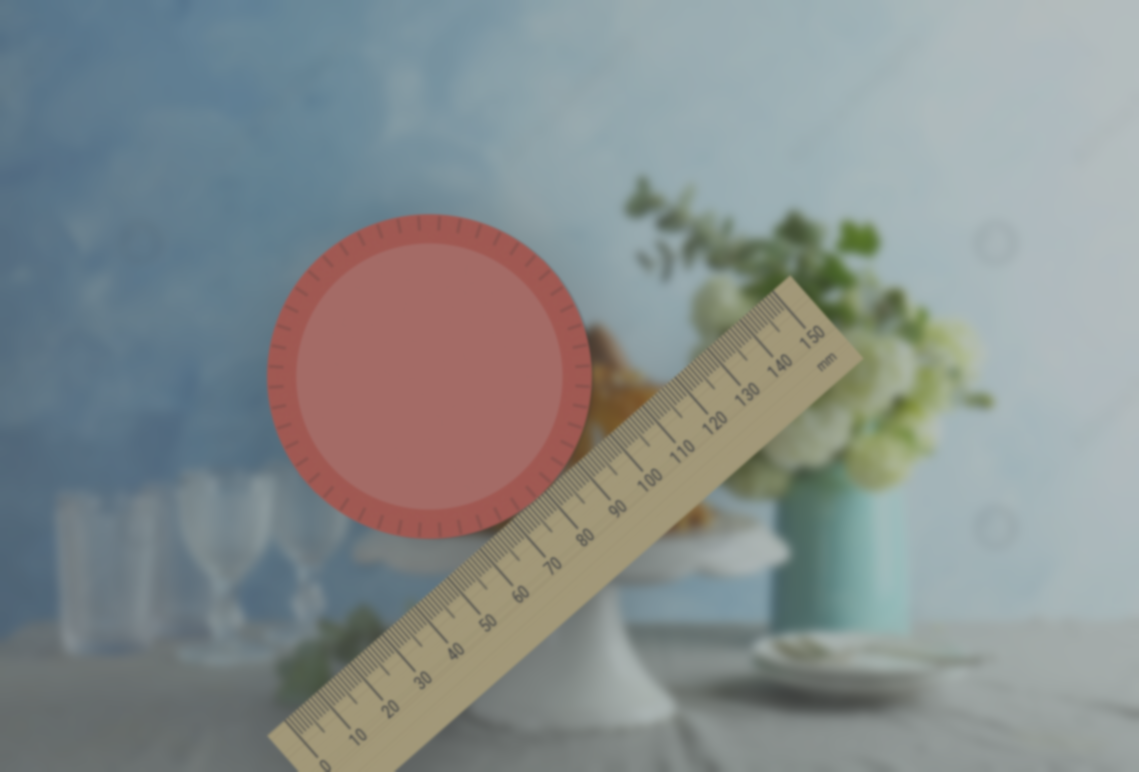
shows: 75 mm
